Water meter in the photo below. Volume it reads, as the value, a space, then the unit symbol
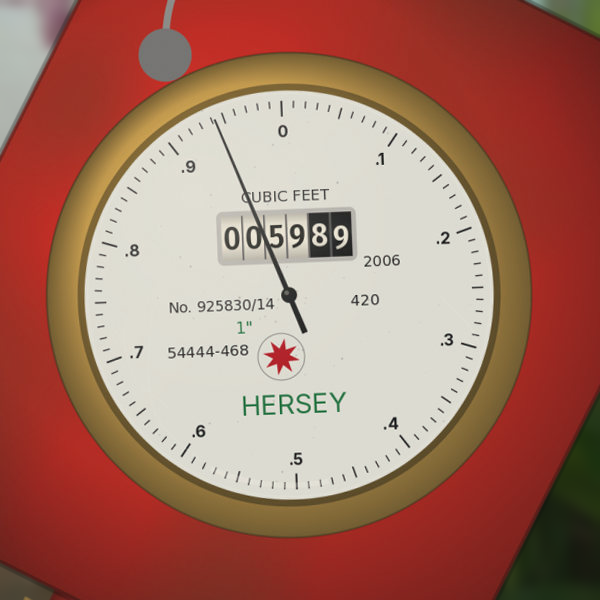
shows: 5988.94 ft³
